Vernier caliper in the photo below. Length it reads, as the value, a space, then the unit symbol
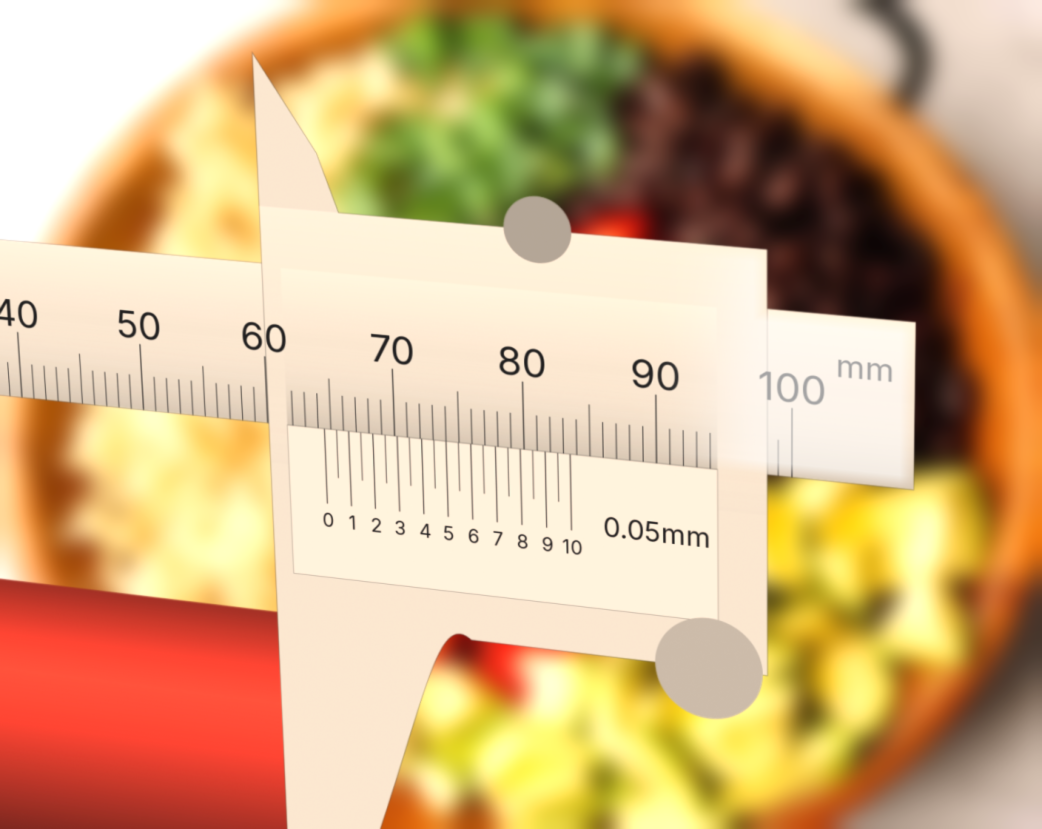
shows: 64.5 mm
